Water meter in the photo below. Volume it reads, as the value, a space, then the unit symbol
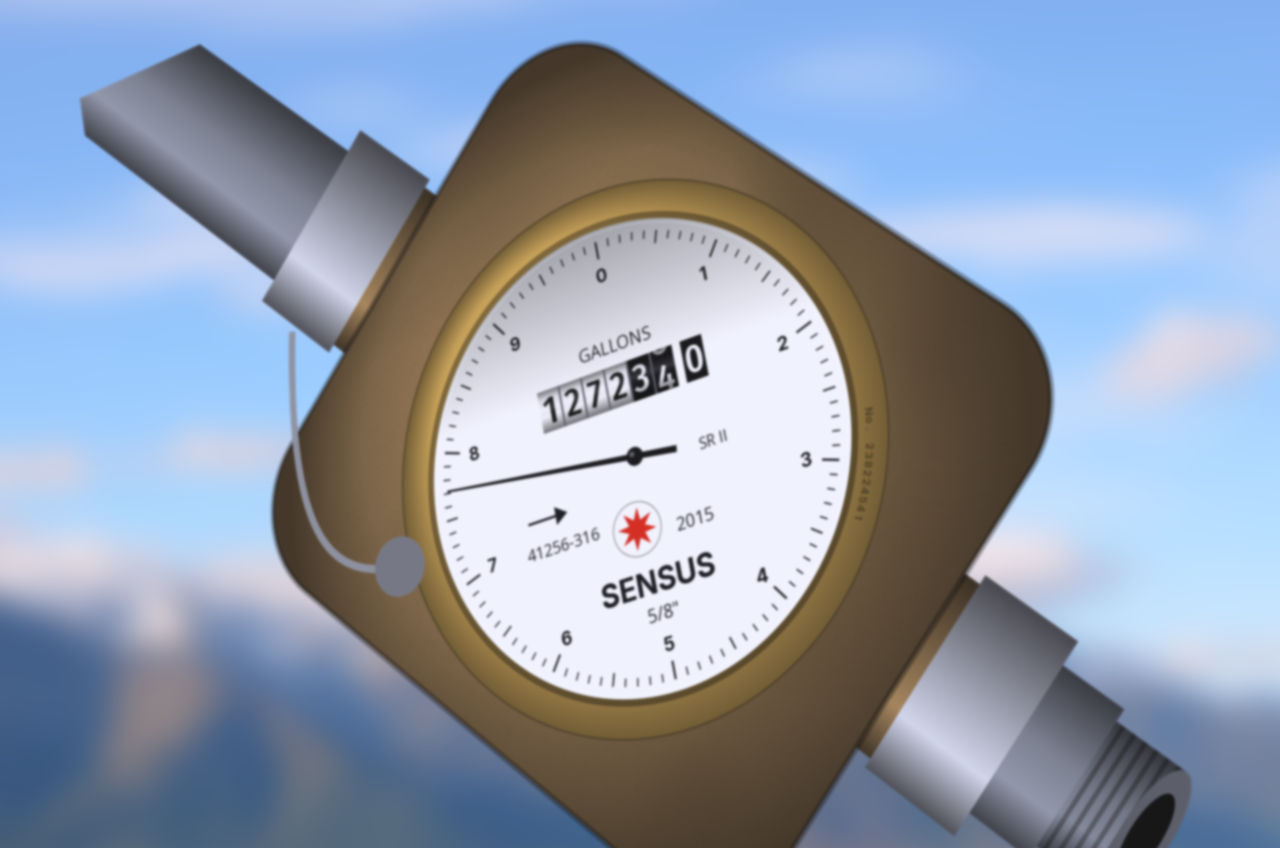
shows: 1272337.7 gal
